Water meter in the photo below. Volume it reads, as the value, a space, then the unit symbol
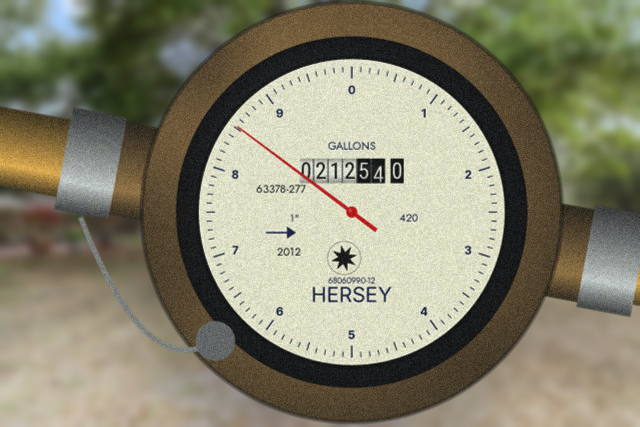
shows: 212538.5 gal
